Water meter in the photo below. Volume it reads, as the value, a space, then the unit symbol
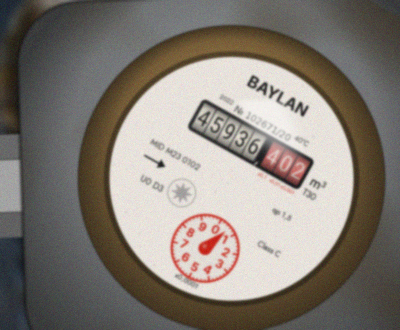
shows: 45936.4020 m³
